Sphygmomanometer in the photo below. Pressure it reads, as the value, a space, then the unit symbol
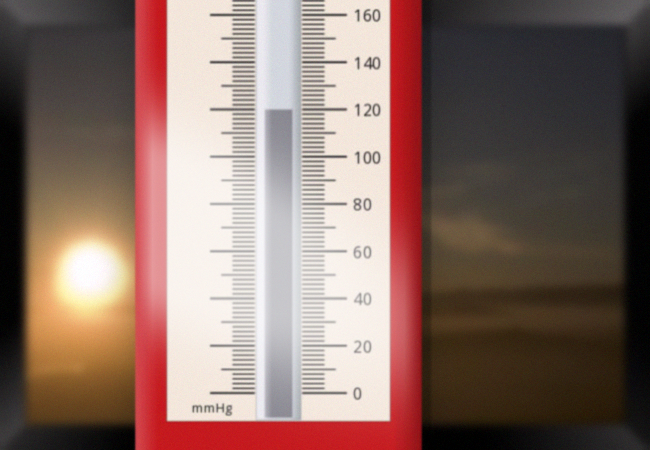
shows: 120 mmHg
